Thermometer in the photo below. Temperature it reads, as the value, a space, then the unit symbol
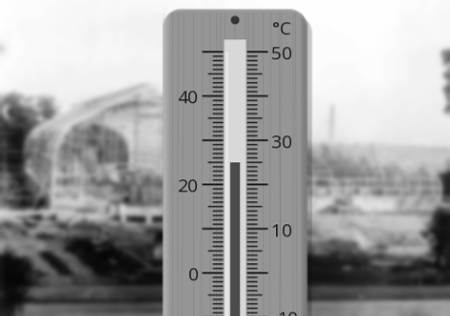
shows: 25 °C
